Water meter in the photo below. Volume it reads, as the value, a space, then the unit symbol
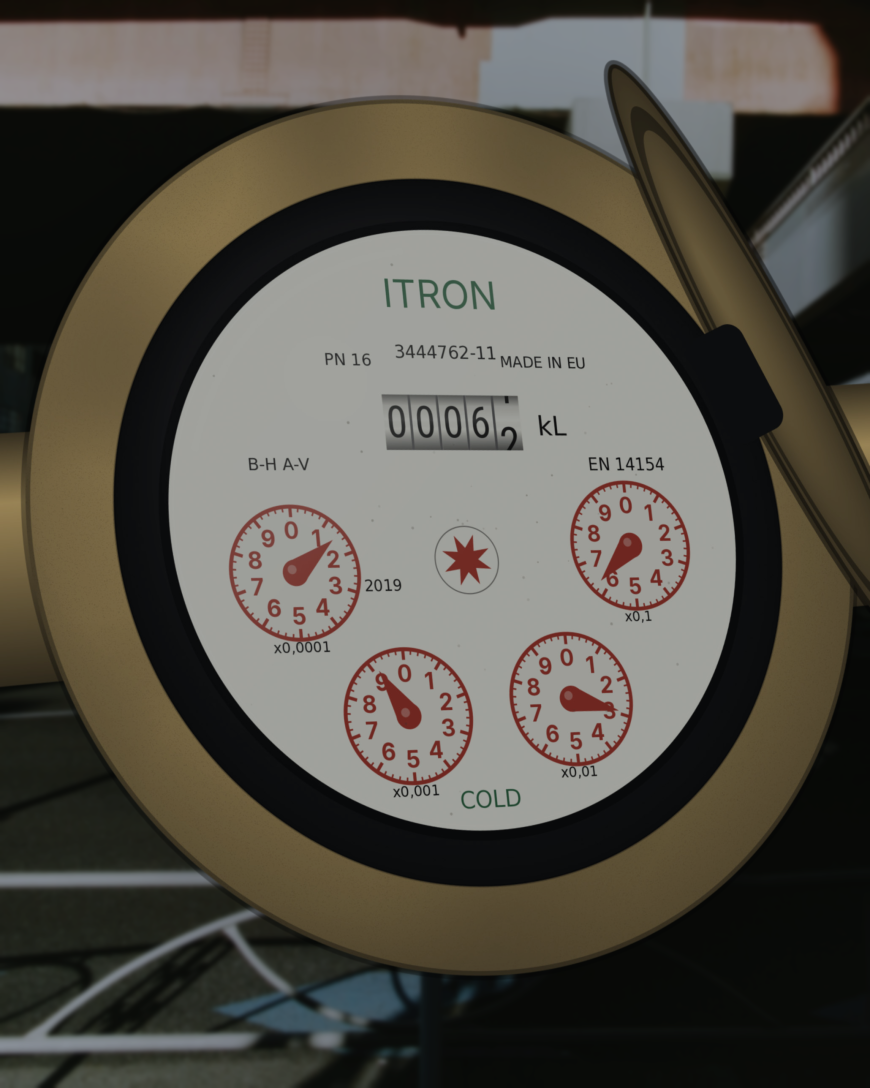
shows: 61.6291 kL
